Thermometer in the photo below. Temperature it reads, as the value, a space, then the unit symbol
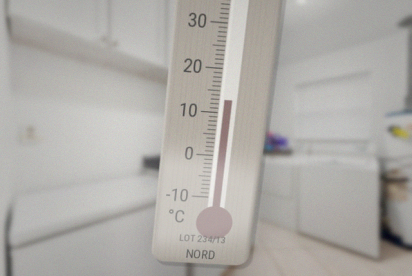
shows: 13 °C
